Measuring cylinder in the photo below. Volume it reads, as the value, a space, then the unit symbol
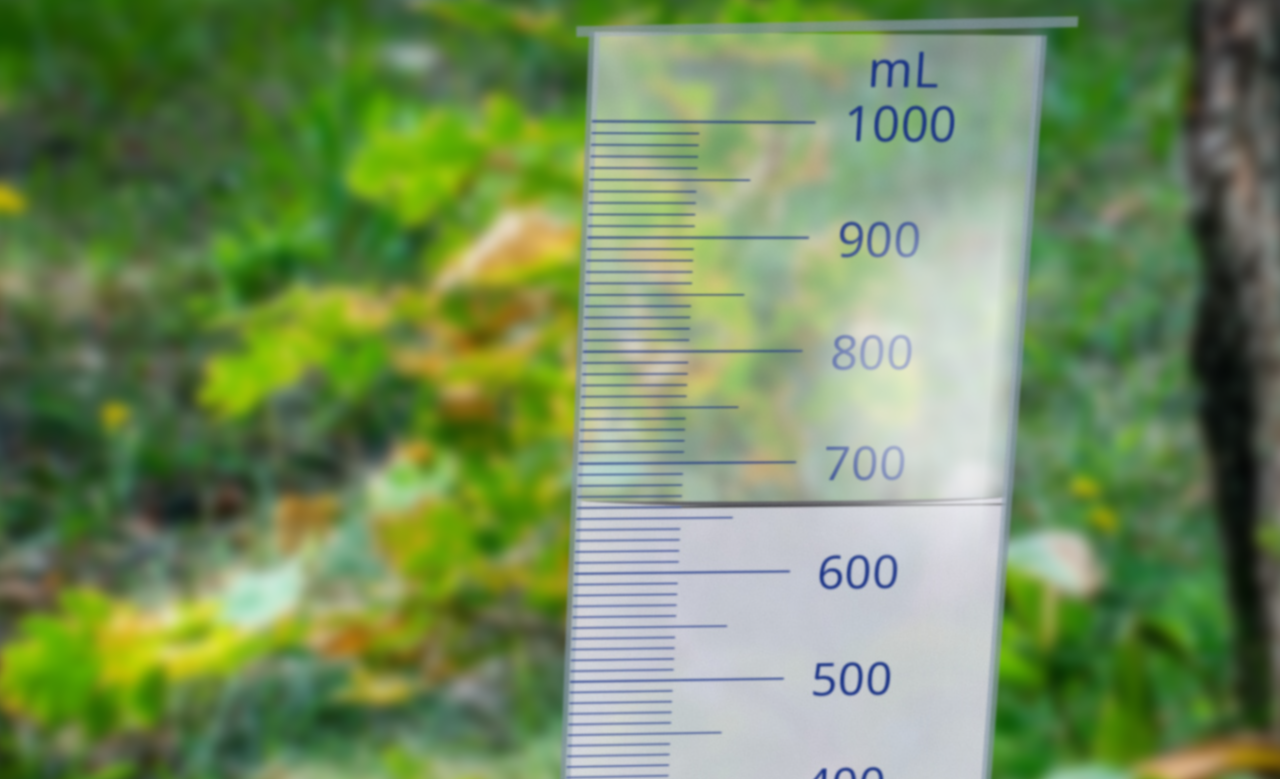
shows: 660 mL
